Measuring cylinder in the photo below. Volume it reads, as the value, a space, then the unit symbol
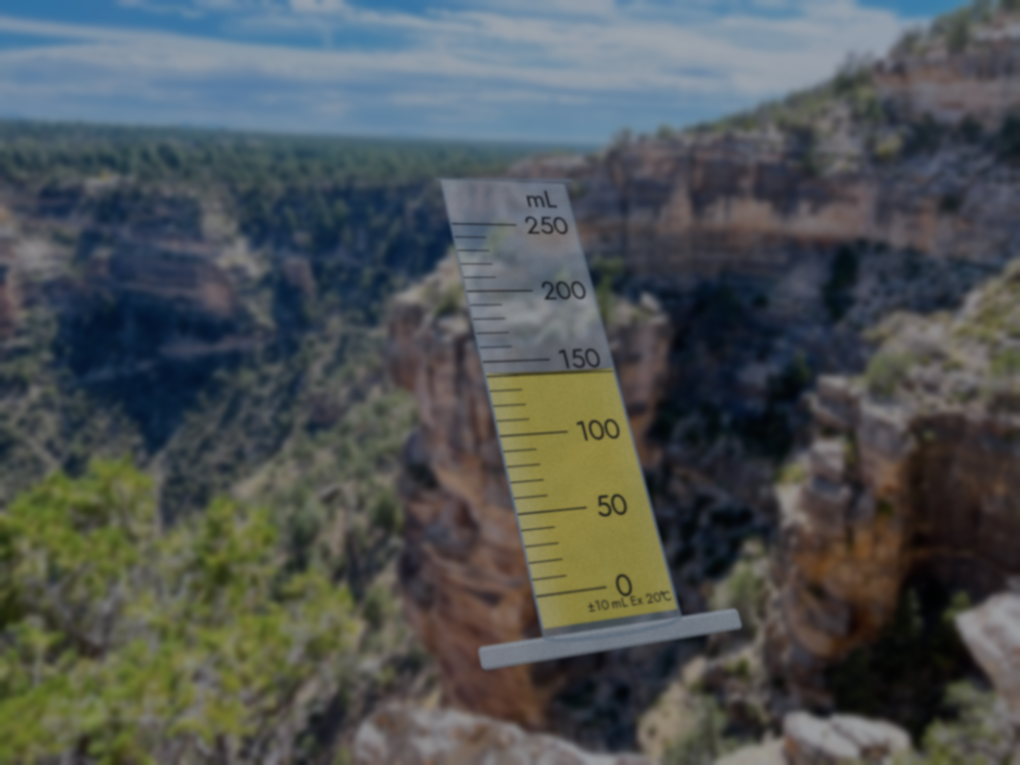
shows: 140 mL
